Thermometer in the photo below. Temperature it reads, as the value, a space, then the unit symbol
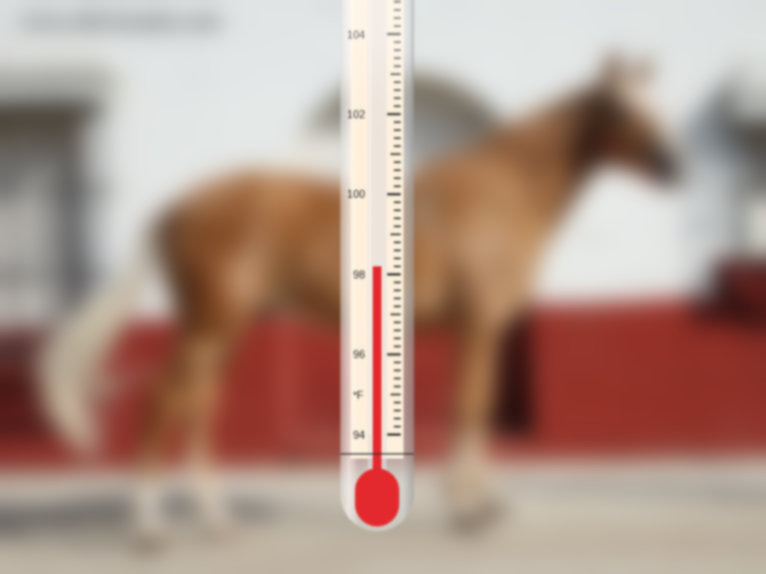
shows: 98.2 °F
